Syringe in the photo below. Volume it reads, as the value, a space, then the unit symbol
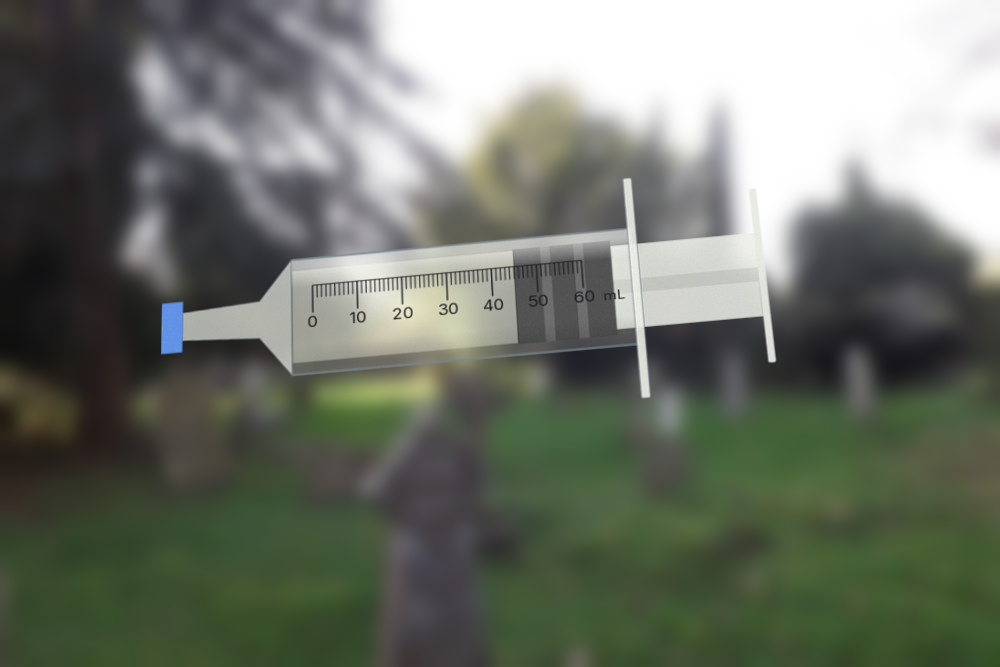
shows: 45 mL
